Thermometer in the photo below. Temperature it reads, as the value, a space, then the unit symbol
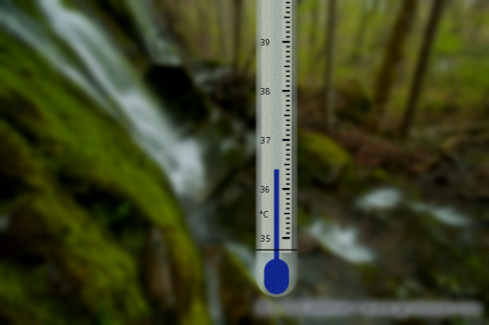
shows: 36.4 °C
